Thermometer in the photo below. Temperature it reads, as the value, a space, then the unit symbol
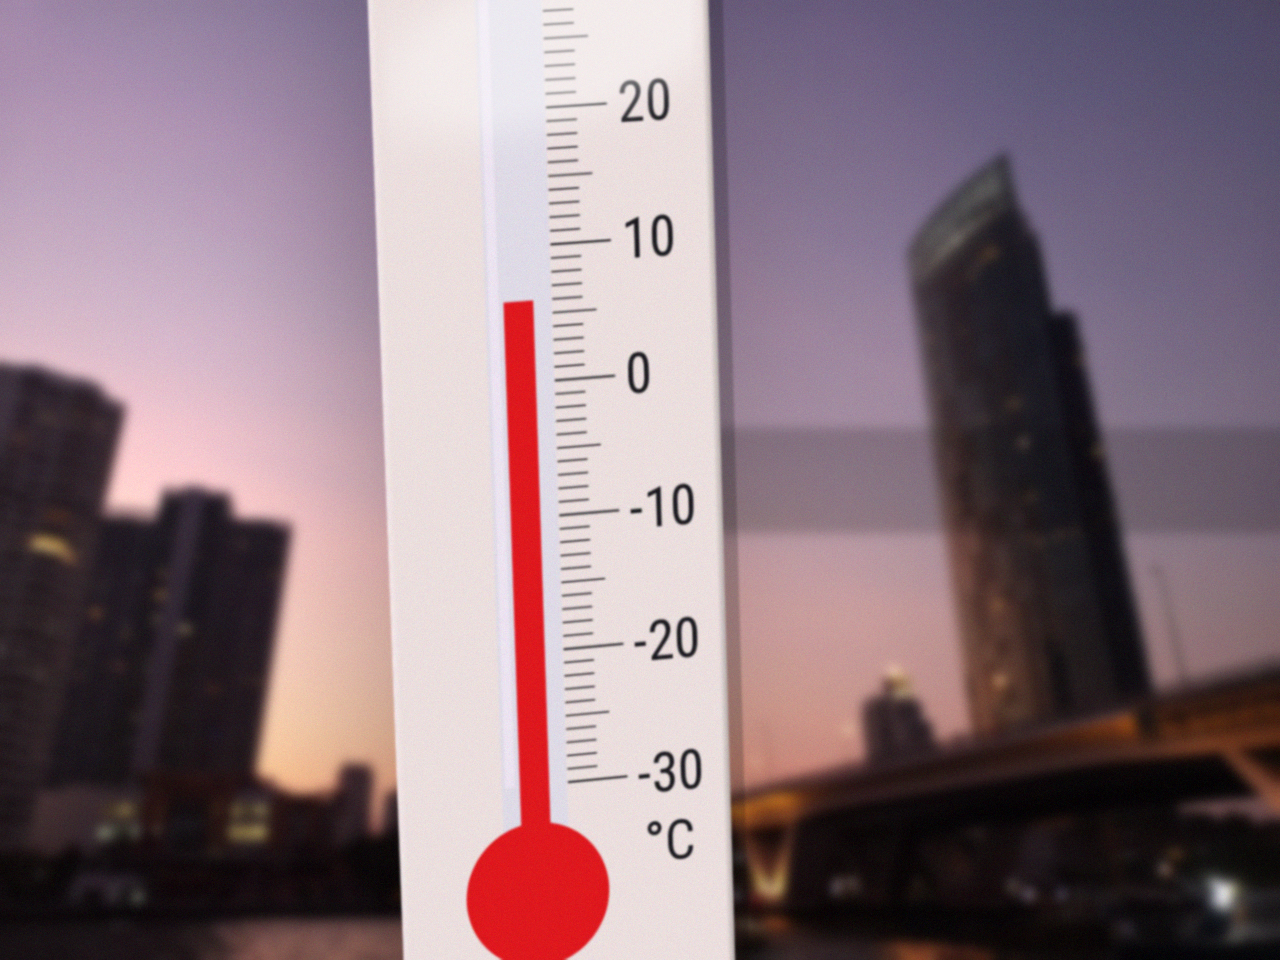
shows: 6 °C
